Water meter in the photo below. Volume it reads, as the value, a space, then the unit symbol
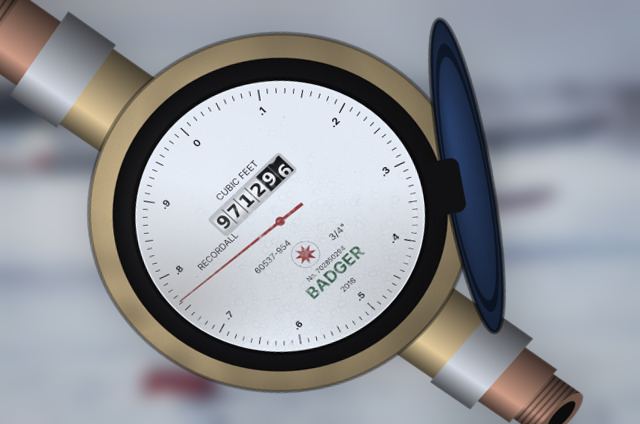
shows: 971295.76 ft³
